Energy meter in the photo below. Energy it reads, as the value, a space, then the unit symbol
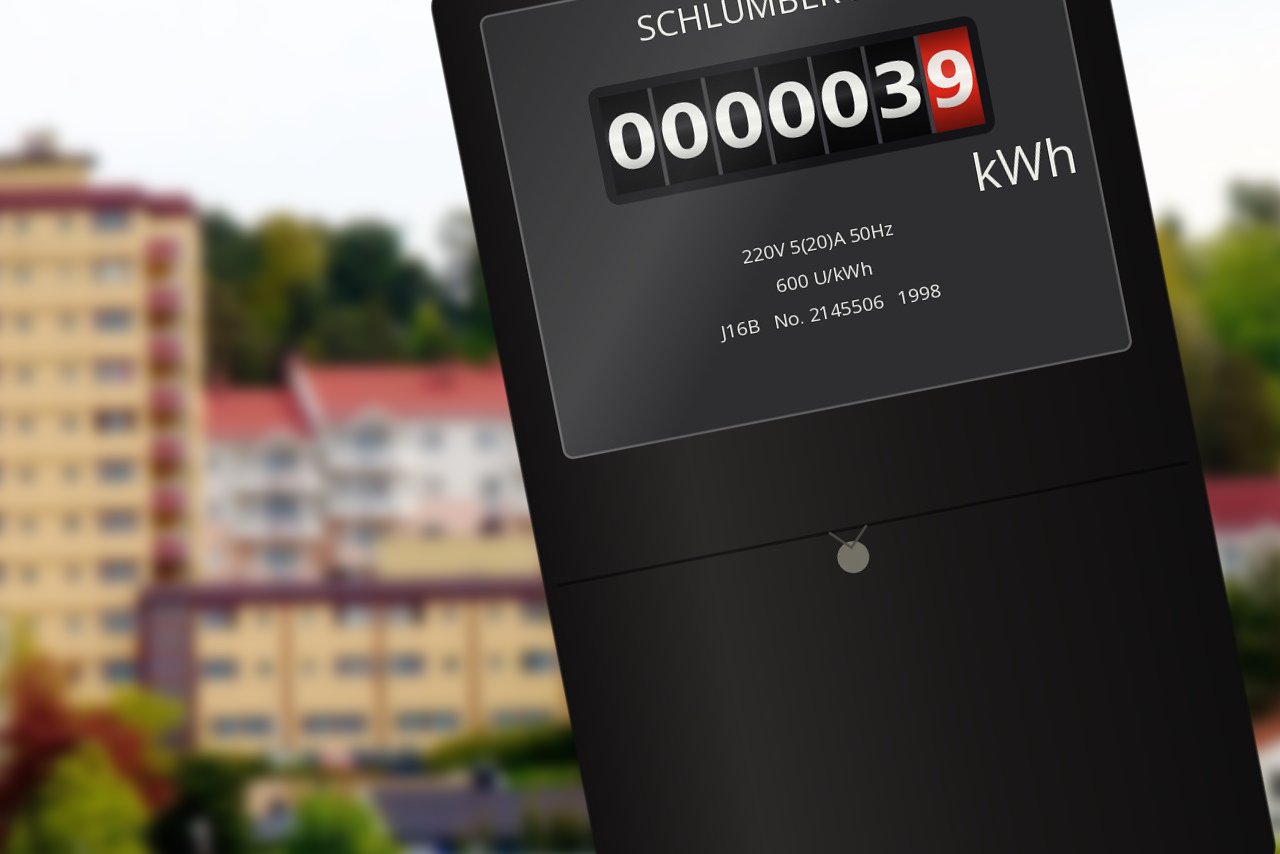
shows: 3.9 kWh
